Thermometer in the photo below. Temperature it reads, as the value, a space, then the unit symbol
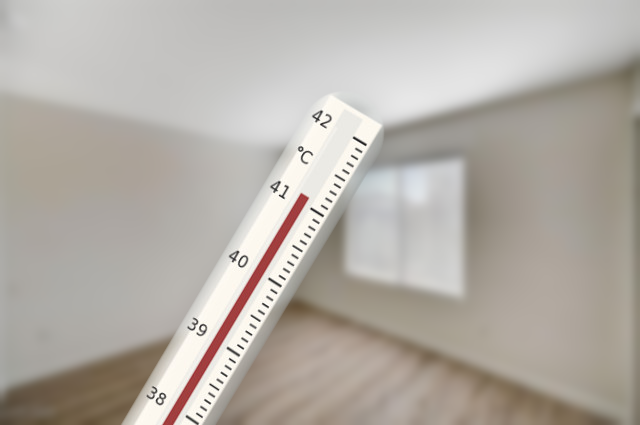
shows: 41.1 °C
